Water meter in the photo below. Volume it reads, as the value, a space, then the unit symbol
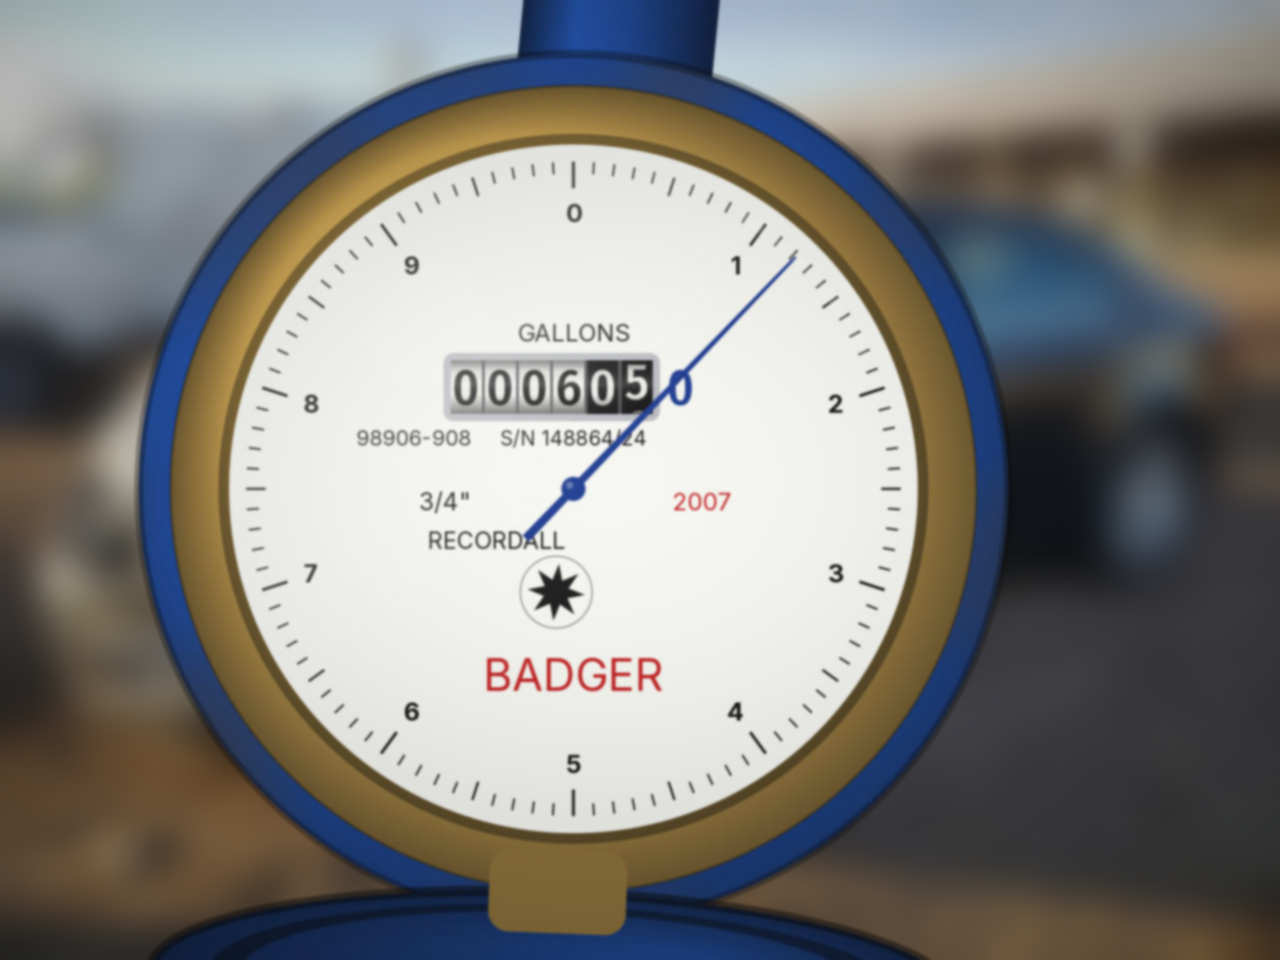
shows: 6051.2 gal
